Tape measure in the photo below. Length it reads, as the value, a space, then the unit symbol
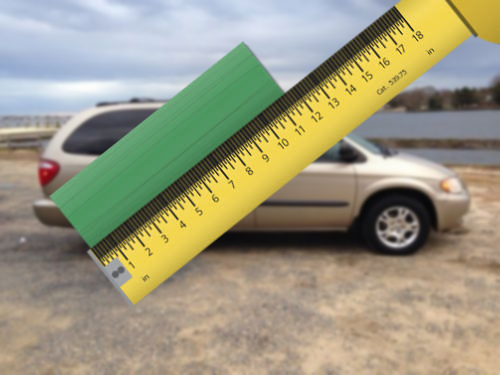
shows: 11.5 in
